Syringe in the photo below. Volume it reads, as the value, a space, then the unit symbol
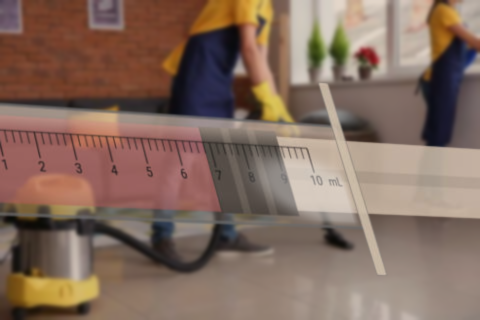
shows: 6.8 mL
